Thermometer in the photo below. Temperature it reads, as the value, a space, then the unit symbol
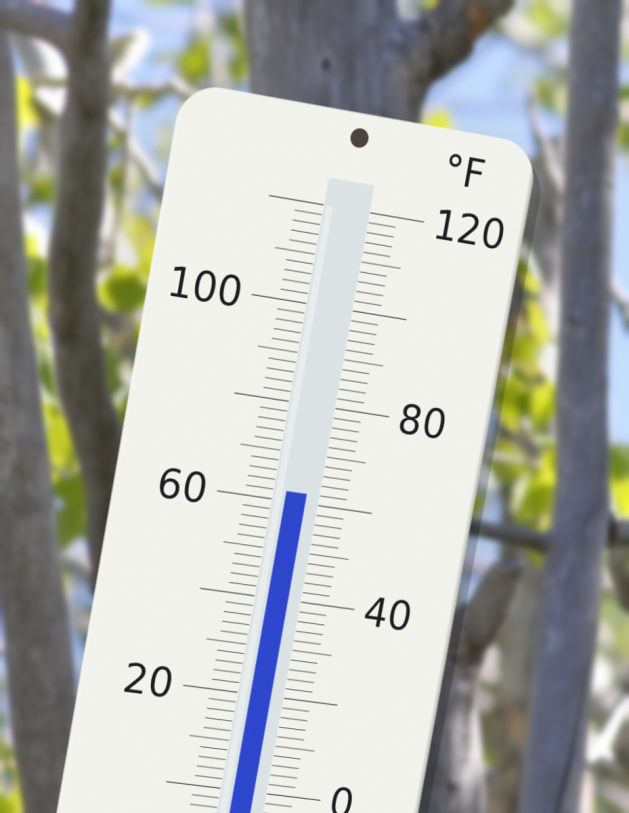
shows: 62 °F
